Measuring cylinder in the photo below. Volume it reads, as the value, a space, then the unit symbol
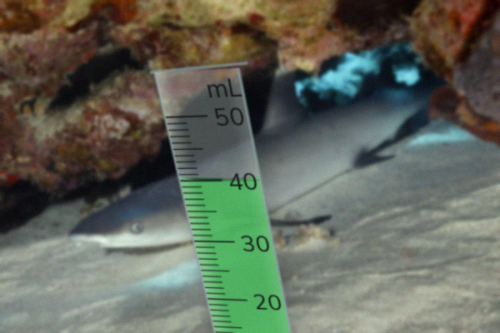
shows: 40 mL
